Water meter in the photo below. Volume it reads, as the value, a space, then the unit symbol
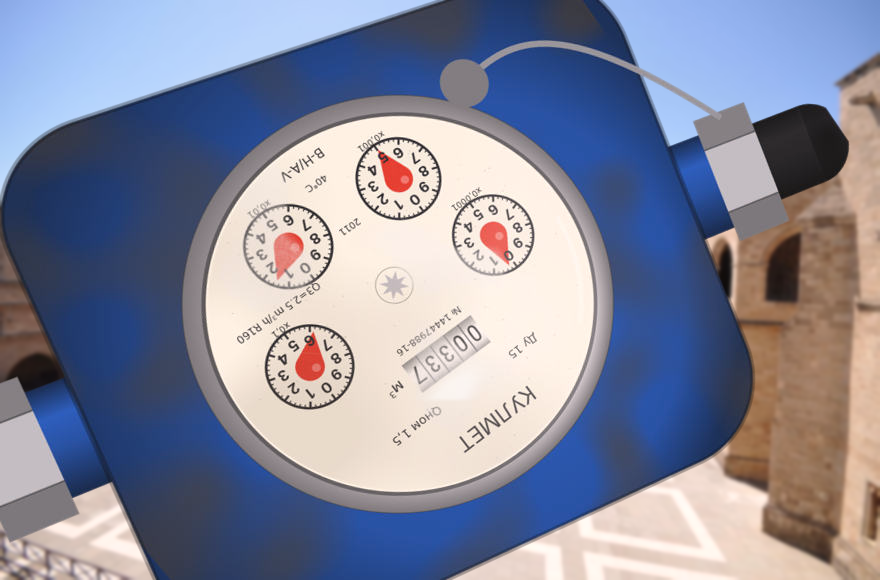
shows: 337.6150 m³
